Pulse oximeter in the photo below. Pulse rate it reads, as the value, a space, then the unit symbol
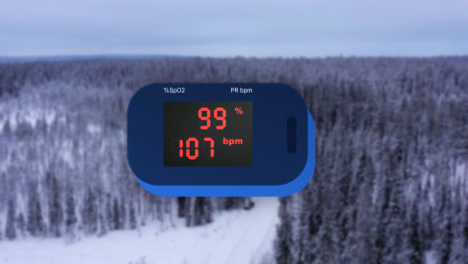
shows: 107 bpm
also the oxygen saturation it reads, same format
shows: 99 %
